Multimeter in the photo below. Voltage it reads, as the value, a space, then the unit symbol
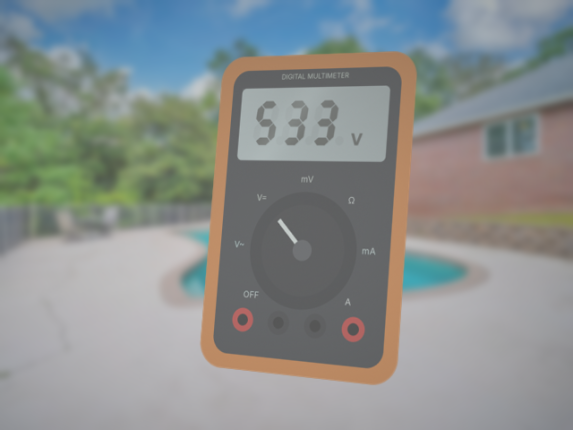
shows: 533 V
